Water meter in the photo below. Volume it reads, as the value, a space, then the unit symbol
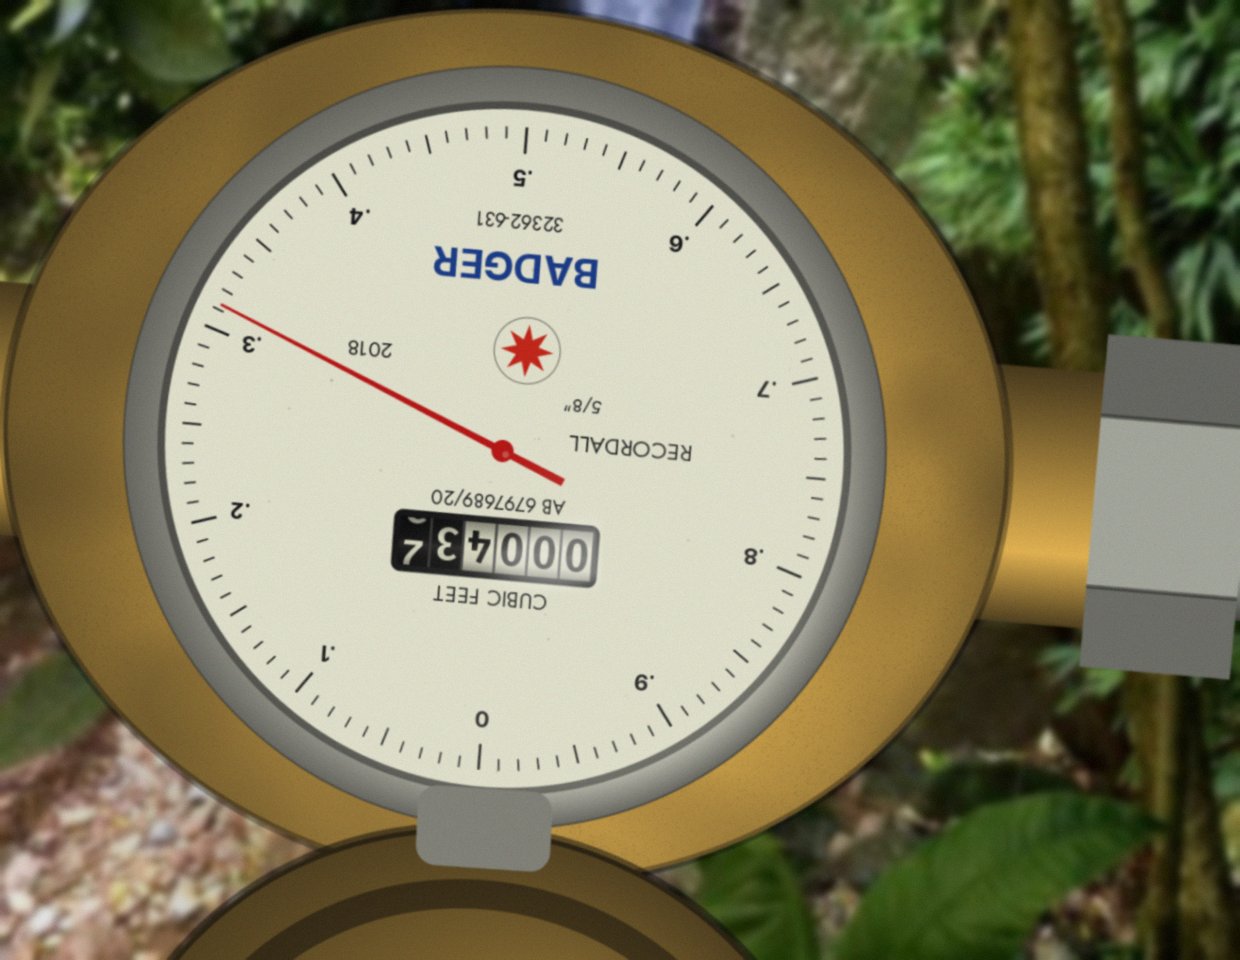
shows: 432.31 ft³
